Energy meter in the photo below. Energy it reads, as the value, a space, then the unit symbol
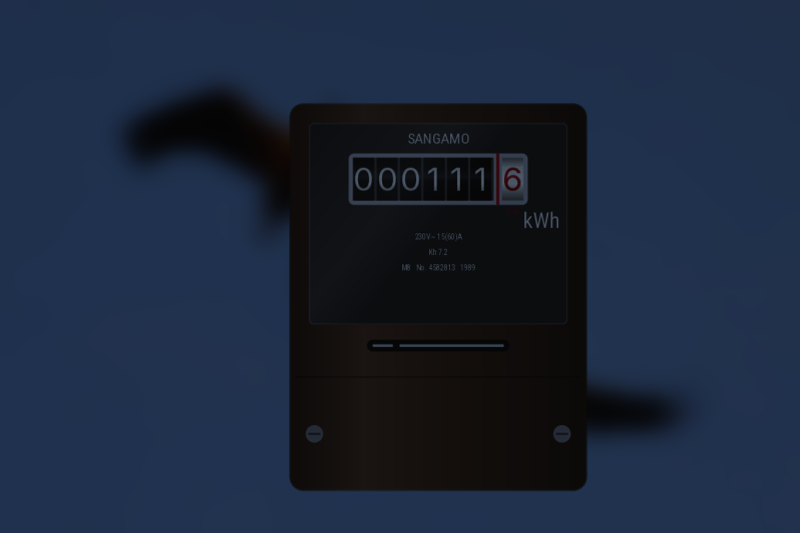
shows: 111.6 kWh
